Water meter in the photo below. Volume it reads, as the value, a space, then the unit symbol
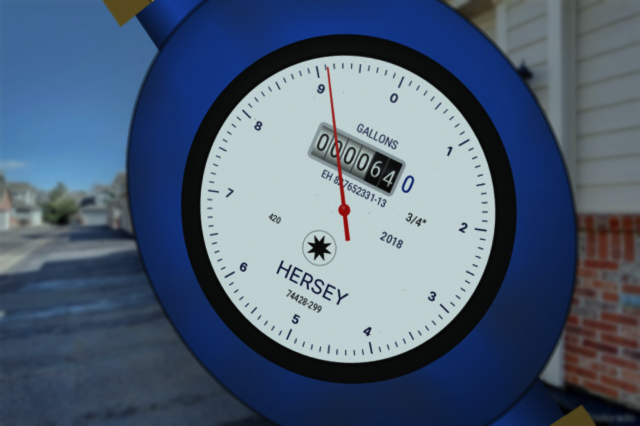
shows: 639.1 gal
